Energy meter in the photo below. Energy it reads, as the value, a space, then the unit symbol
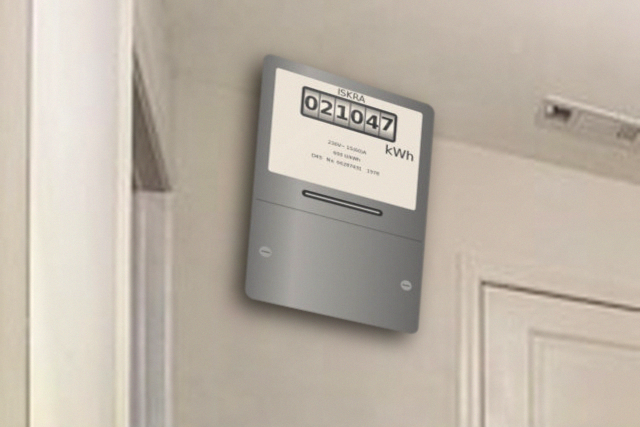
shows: 21047 kWh
